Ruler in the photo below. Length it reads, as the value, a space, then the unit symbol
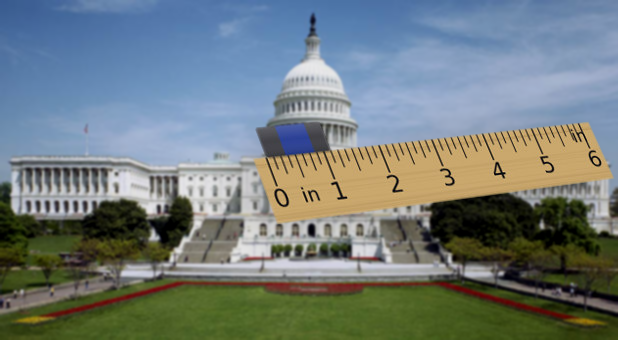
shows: 1.125 in
